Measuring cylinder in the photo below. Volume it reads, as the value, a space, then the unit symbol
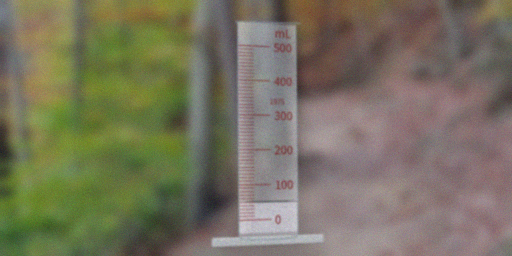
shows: 50 mL
